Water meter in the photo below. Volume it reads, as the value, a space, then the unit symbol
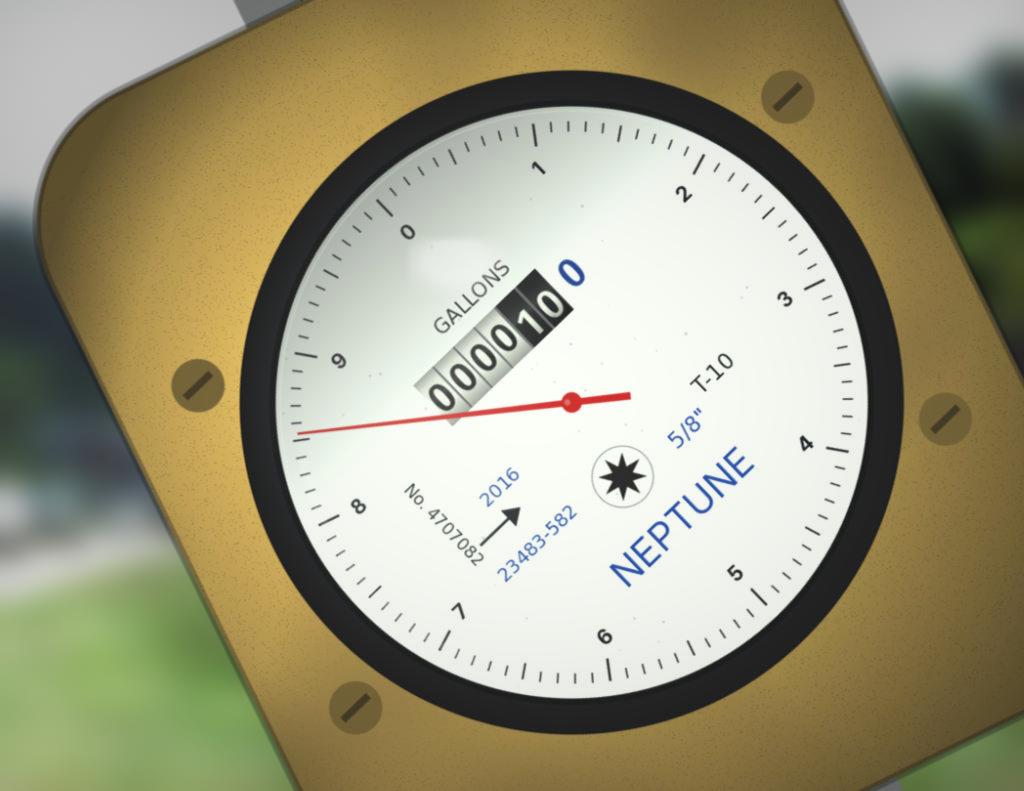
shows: 98.5 gal
